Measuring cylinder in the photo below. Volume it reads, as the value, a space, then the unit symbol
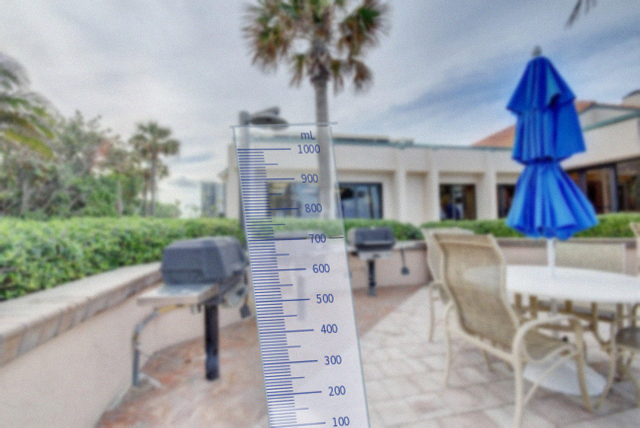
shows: 700 mL
